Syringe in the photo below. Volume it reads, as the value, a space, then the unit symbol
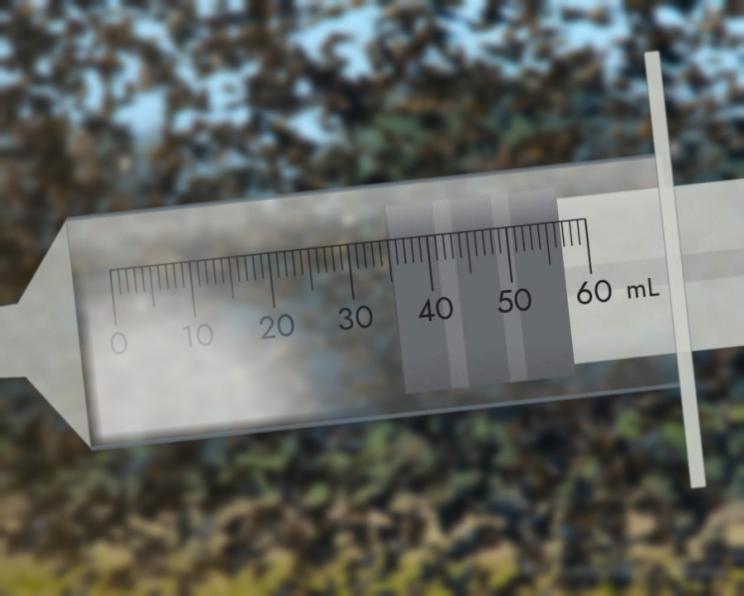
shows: 35 mL
